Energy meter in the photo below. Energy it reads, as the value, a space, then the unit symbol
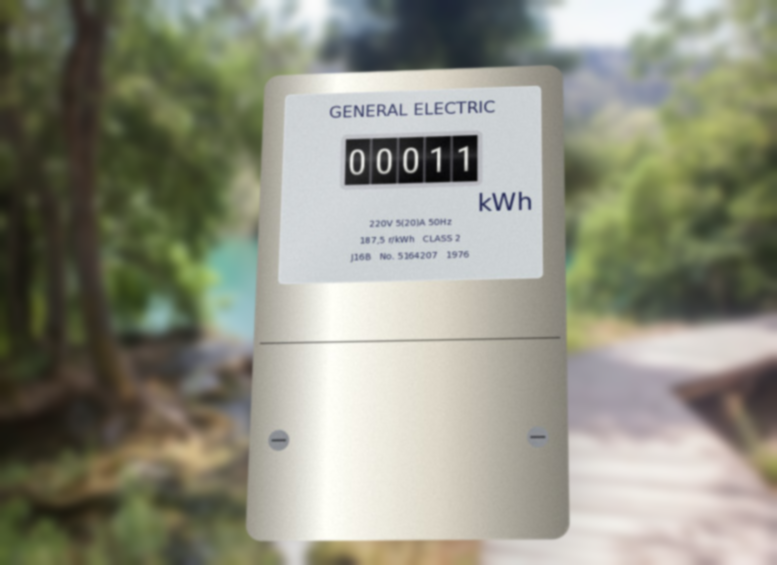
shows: 11 kWh
